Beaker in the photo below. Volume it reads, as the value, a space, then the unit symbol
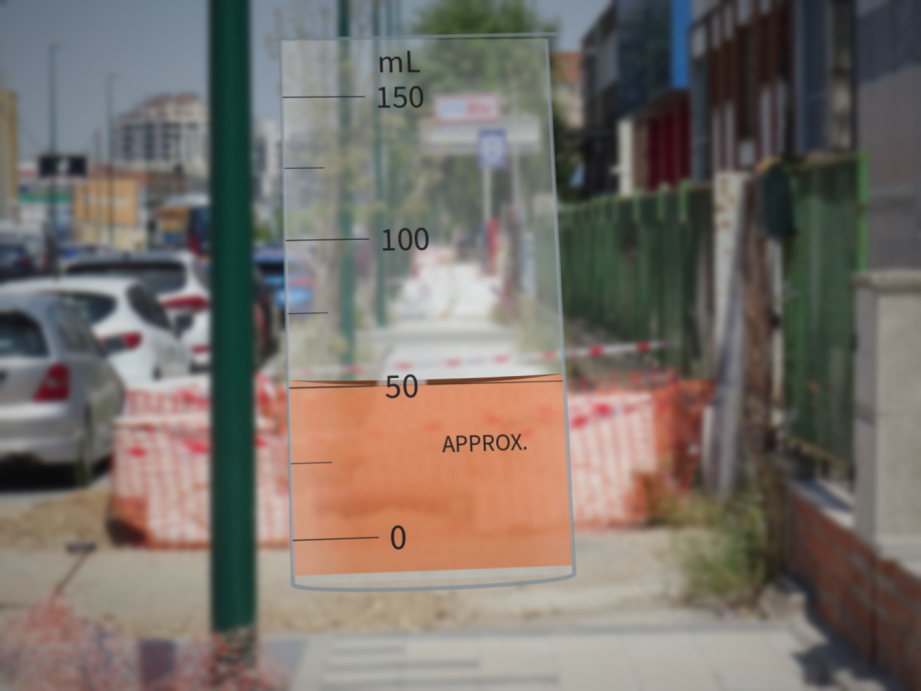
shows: 50 mL
